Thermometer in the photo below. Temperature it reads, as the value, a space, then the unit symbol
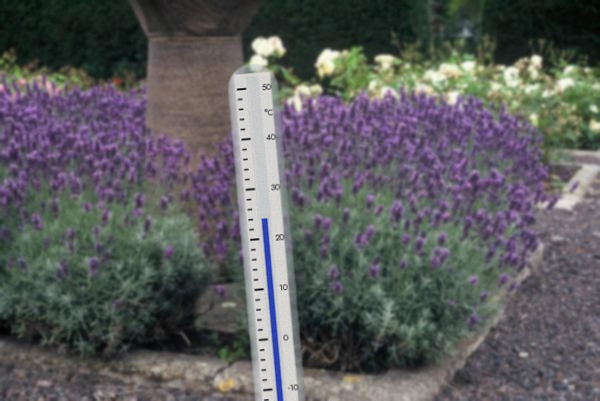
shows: 24 °C
